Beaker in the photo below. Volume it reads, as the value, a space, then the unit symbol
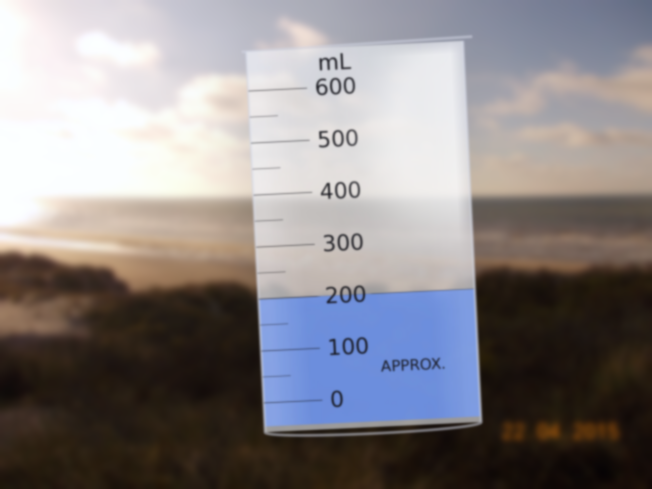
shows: 200 mL
